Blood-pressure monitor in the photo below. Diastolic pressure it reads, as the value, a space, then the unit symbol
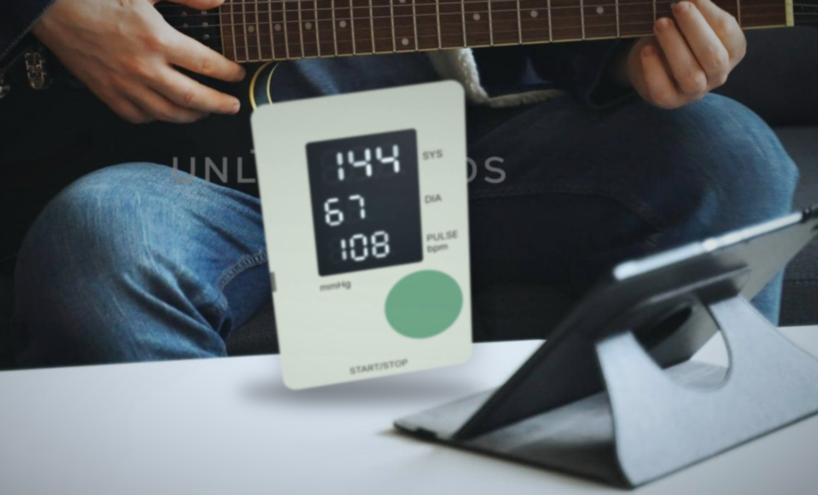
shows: 67 mmHg
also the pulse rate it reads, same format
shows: 108 bpm
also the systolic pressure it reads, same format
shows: 144 mmHg
